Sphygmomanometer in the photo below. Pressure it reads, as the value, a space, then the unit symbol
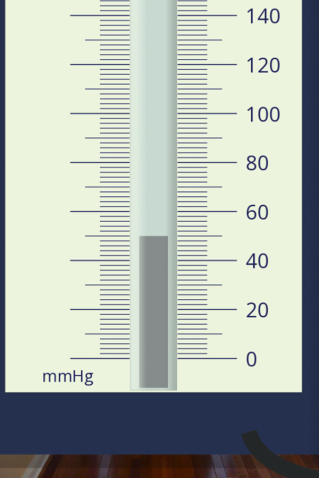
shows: 50 mmHg
